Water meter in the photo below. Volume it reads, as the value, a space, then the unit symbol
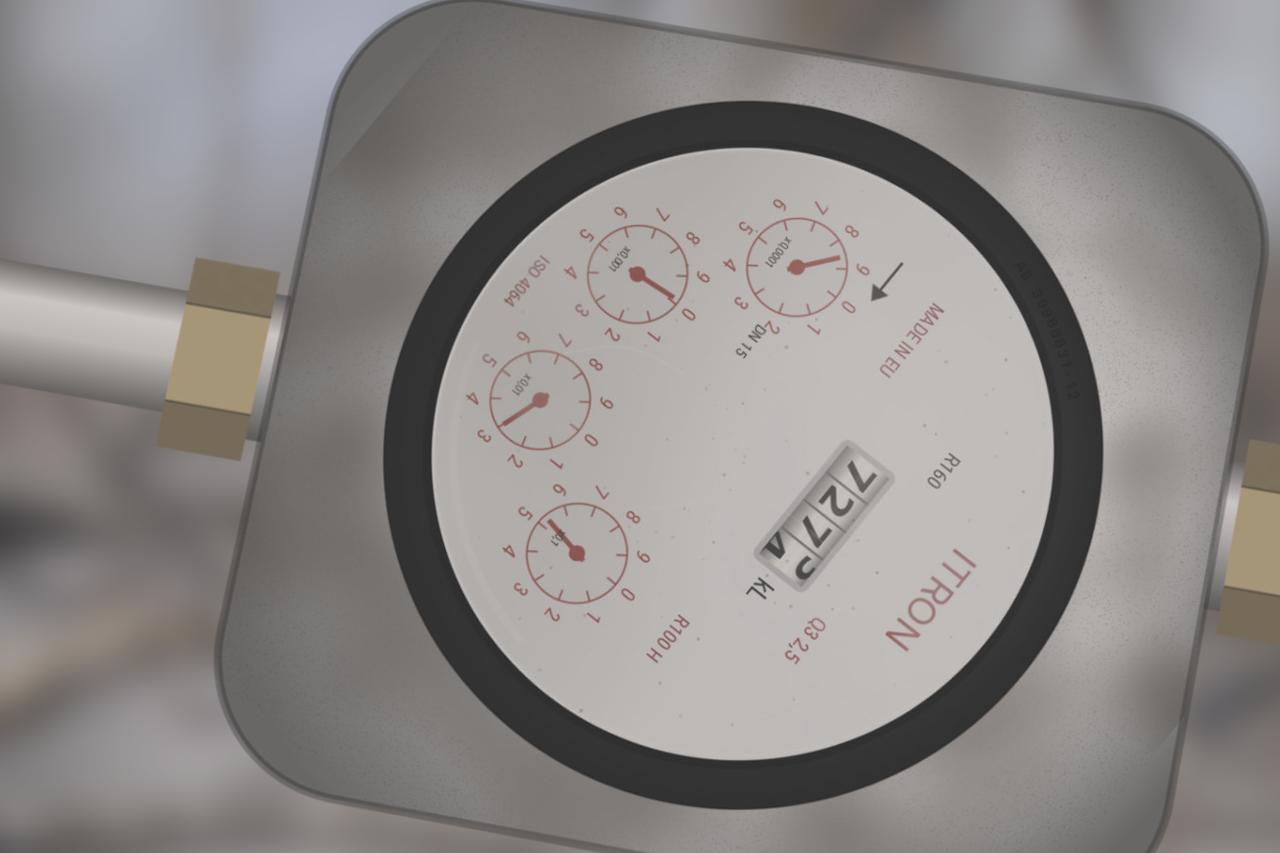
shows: 7273.5298 kL
